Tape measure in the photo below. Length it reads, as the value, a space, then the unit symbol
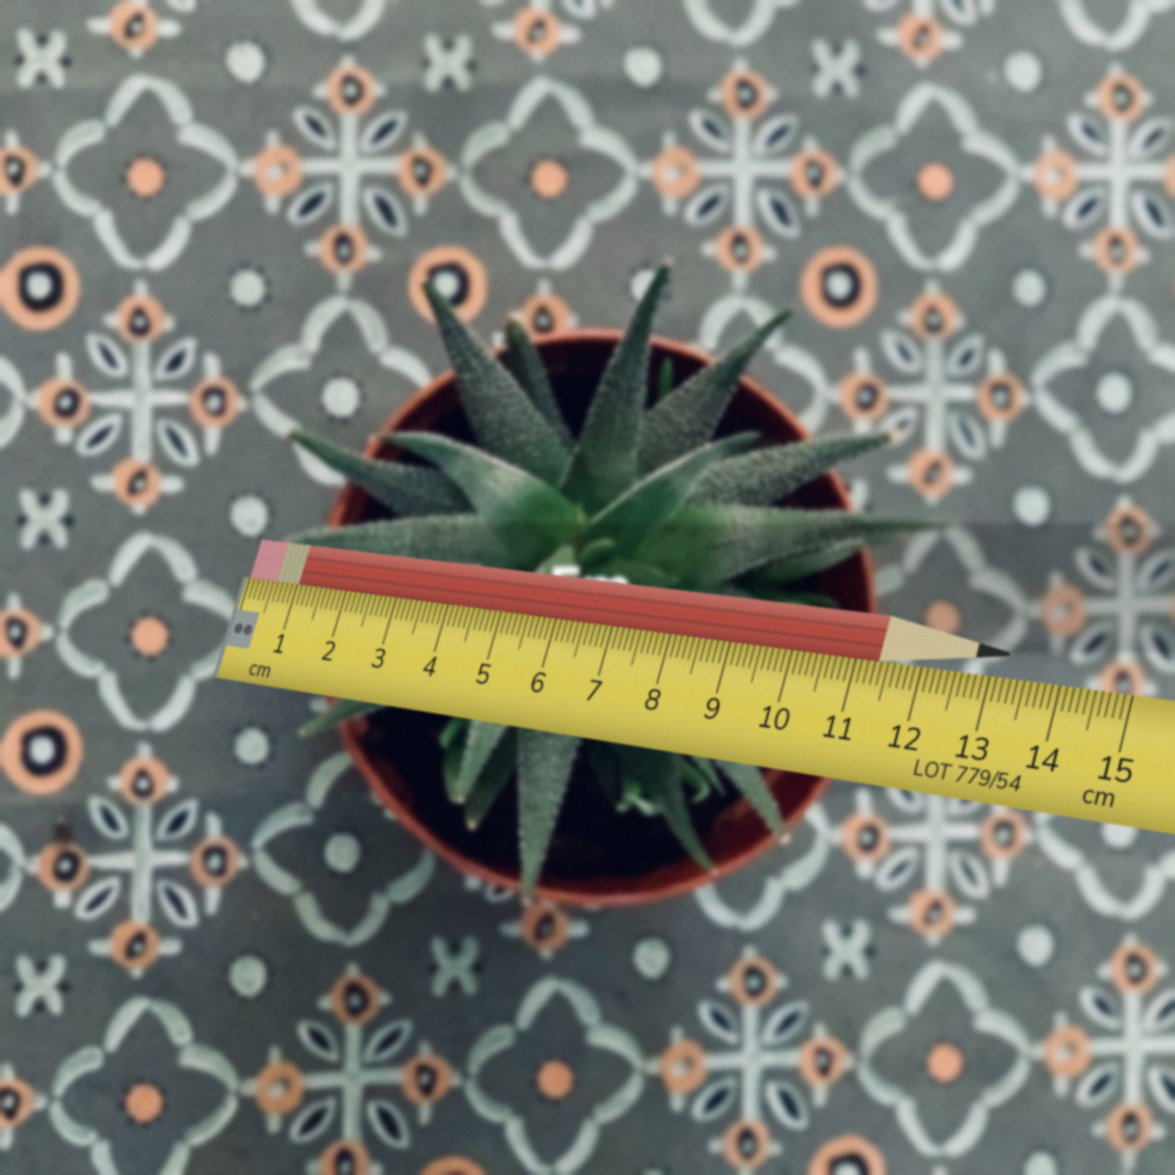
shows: 13.2 cm
